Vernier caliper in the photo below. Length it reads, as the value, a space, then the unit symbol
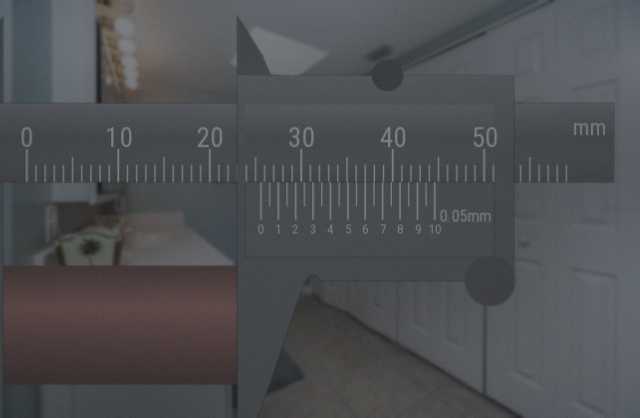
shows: 25.6 mm
